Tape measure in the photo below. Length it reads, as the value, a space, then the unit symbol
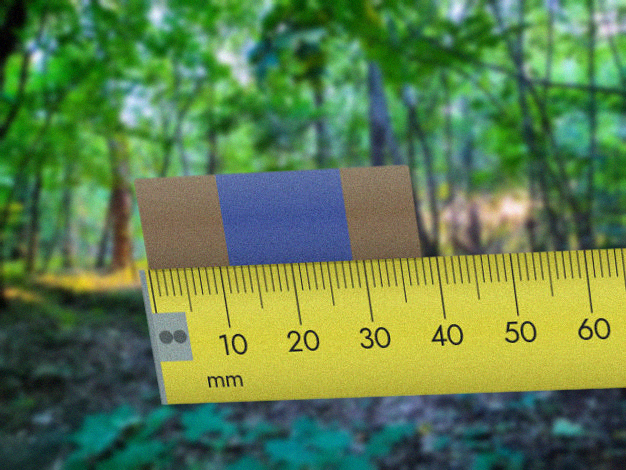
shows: 38 mm
